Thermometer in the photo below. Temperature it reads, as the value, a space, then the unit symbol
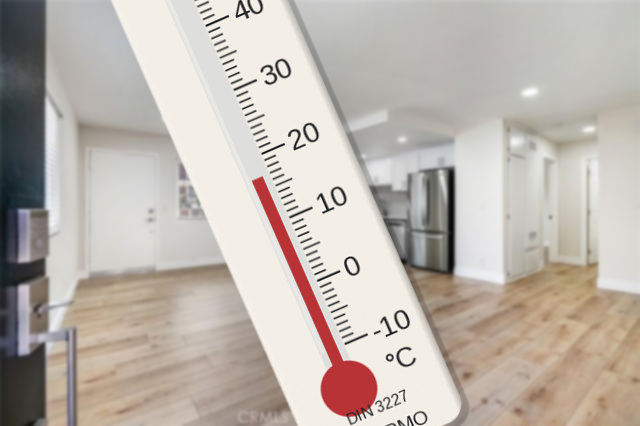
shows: 17 °C
